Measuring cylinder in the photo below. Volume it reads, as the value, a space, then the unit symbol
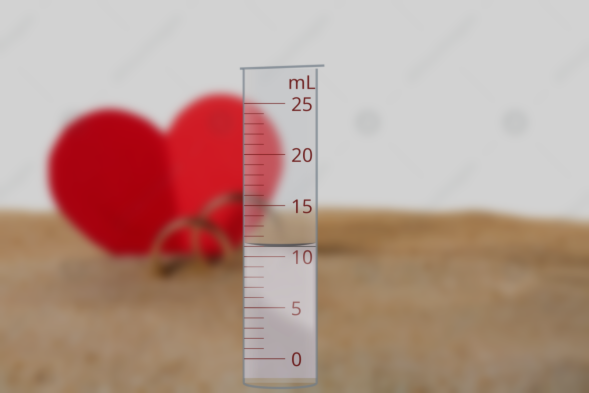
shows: 11 mL
